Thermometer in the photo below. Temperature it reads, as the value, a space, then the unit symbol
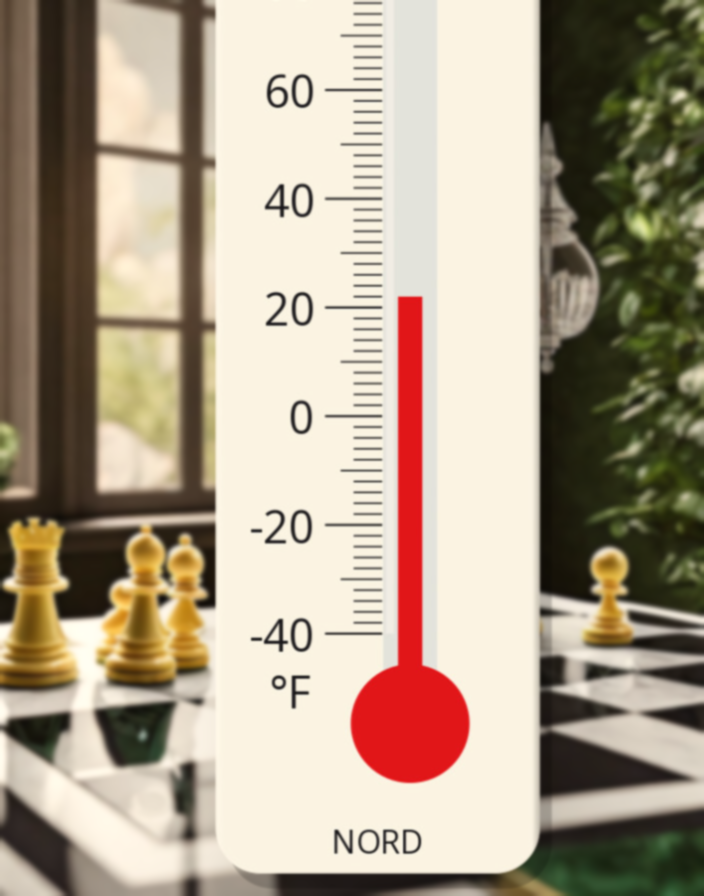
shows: 22 °F
